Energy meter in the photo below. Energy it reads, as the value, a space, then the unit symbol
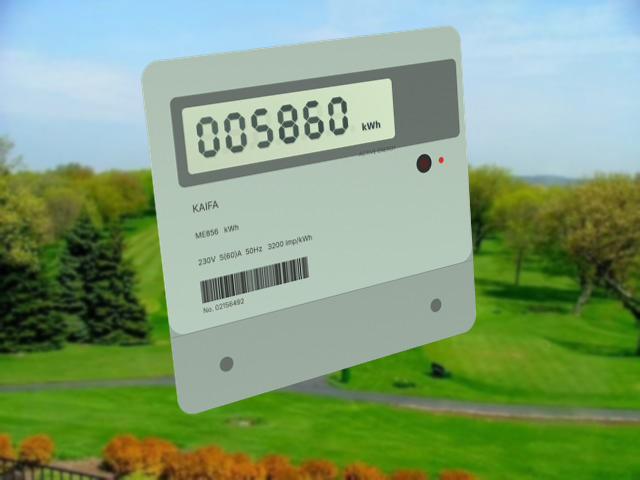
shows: 5860 kWh
